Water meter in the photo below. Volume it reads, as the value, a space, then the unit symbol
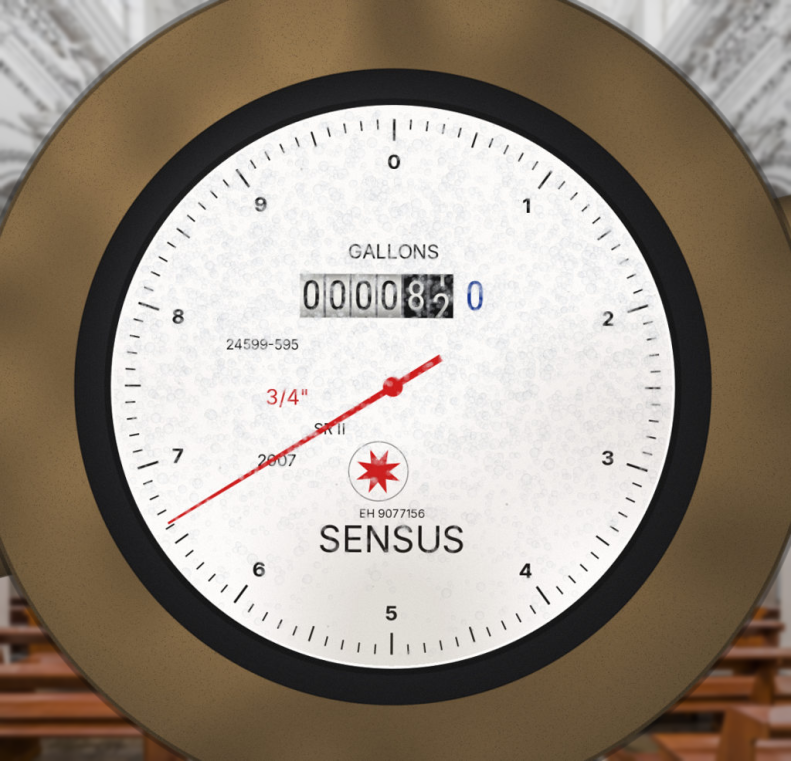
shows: 816.6 gal
